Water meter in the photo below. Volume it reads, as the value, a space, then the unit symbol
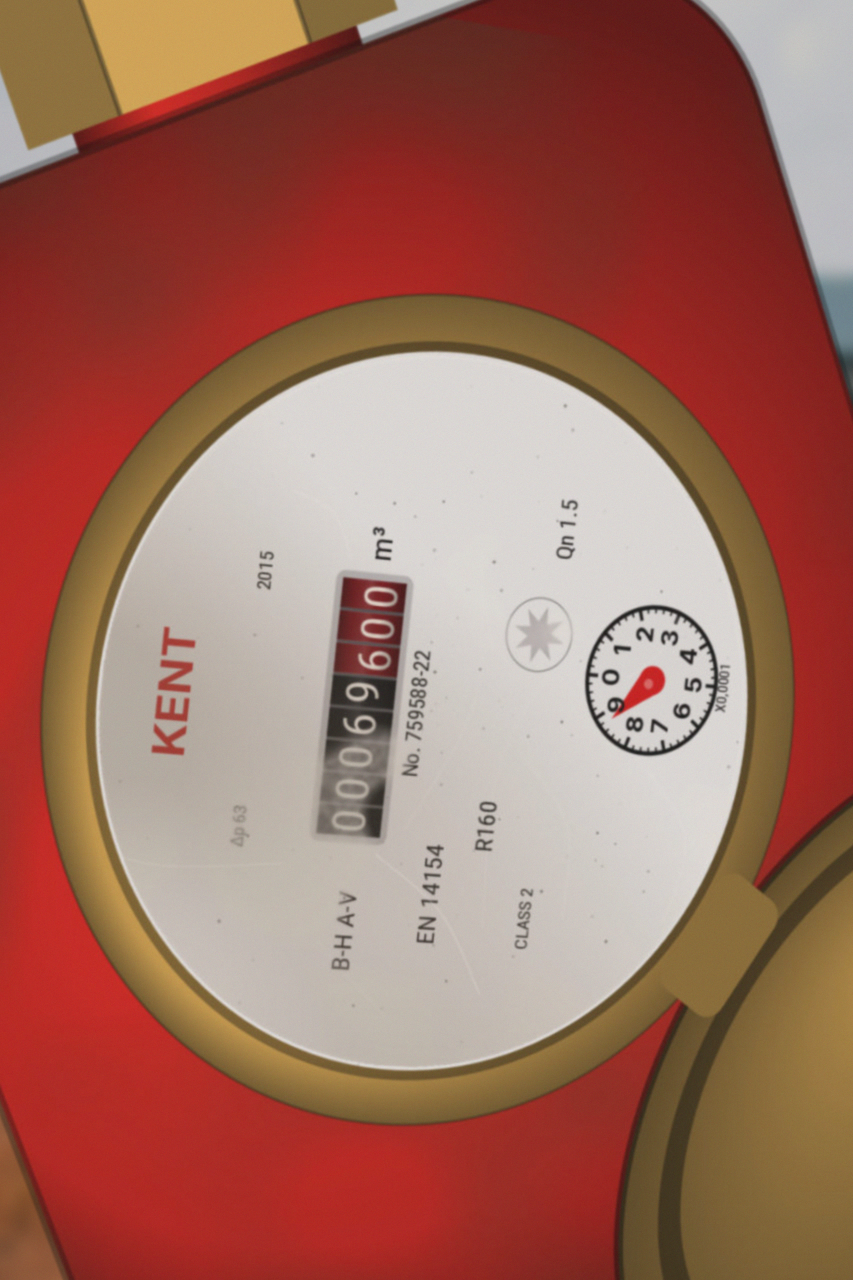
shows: 69.5998 m³
